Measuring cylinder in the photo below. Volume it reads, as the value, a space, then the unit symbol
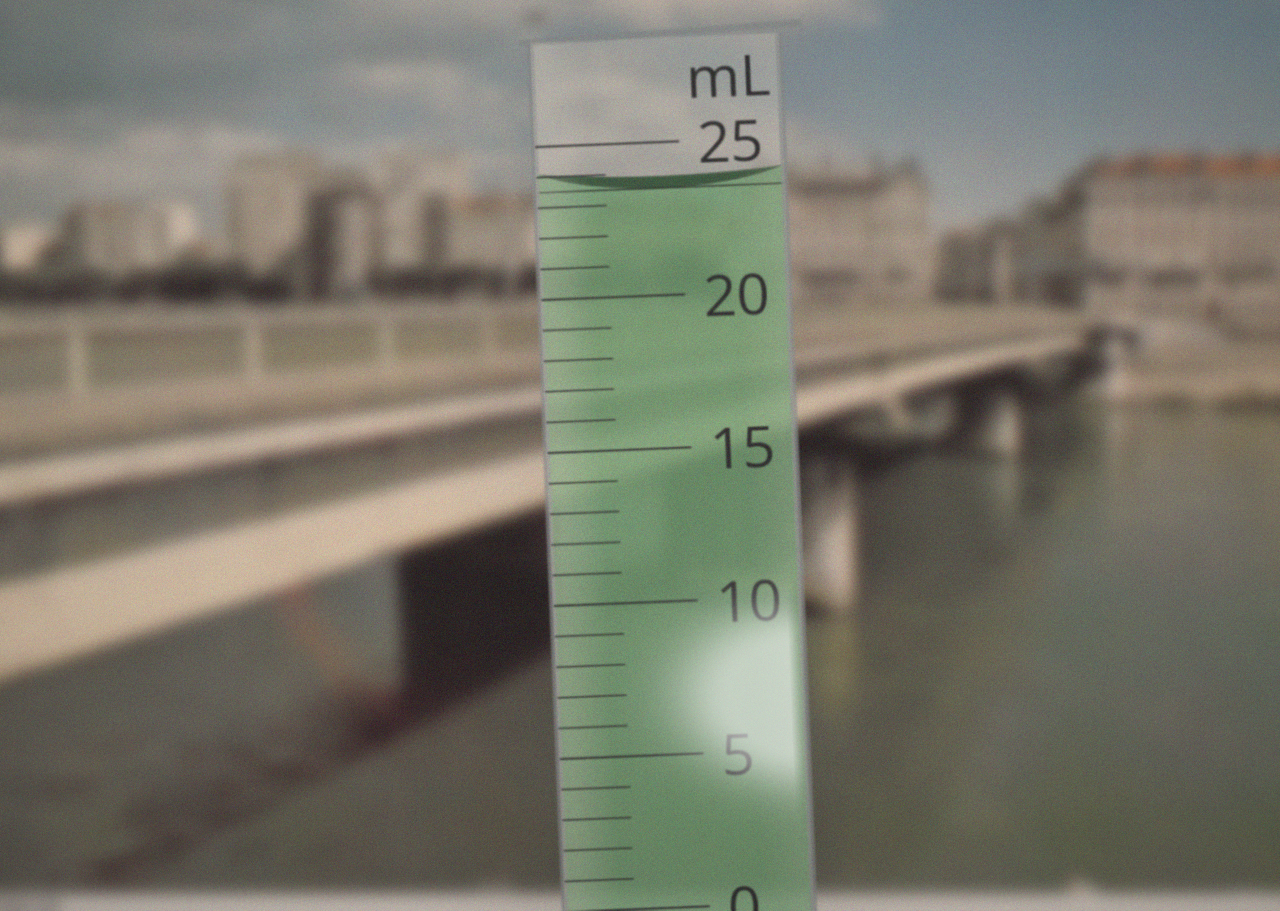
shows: 23.5 mL
